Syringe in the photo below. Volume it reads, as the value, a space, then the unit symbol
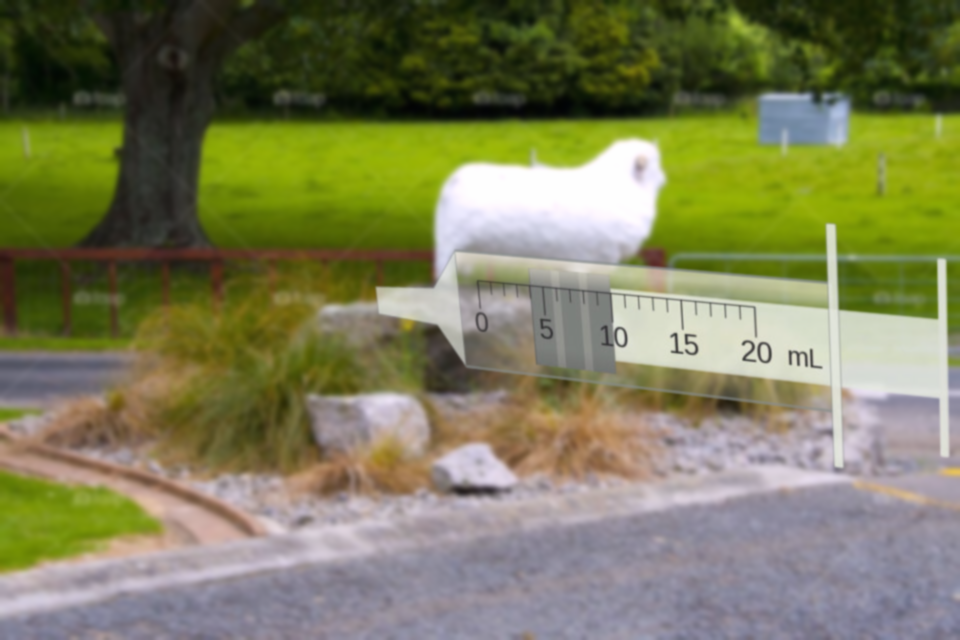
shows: 4 mL
